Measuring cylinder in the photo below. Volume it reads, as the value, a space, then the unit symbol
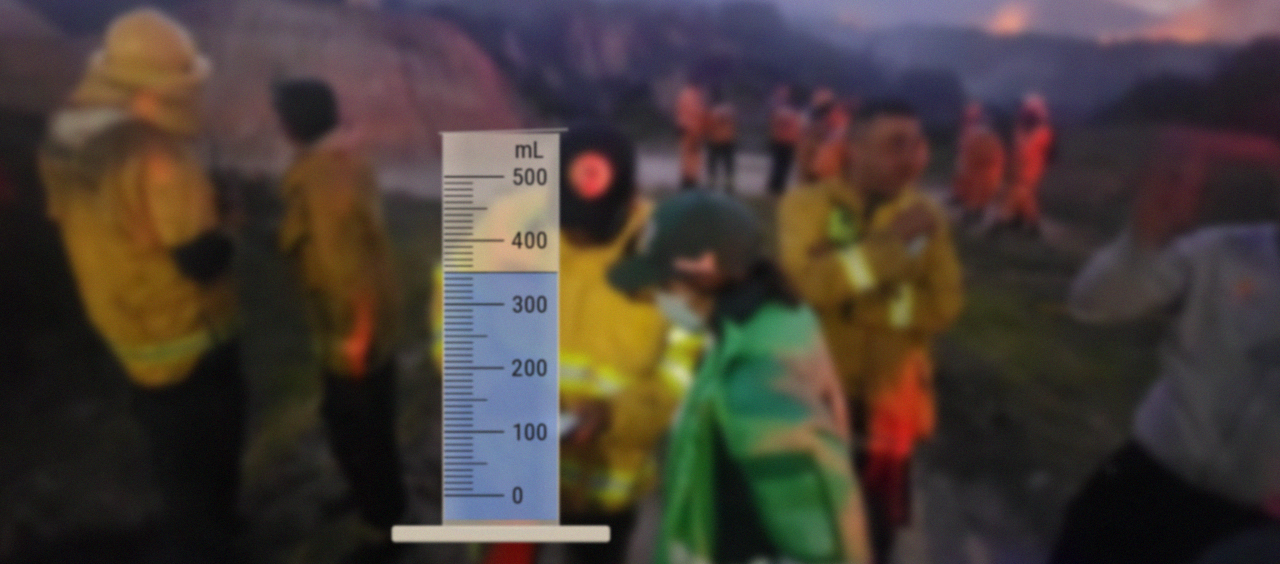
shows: 350 mL
